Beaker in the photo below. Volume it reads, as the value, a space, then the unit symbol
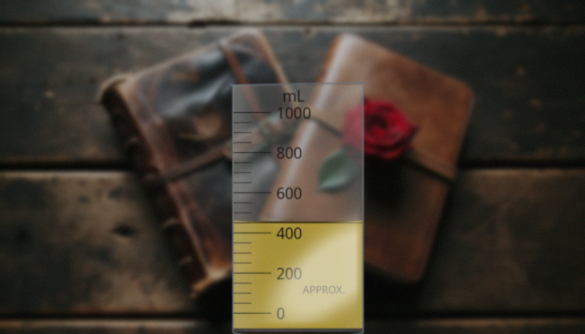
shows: 450 mL
